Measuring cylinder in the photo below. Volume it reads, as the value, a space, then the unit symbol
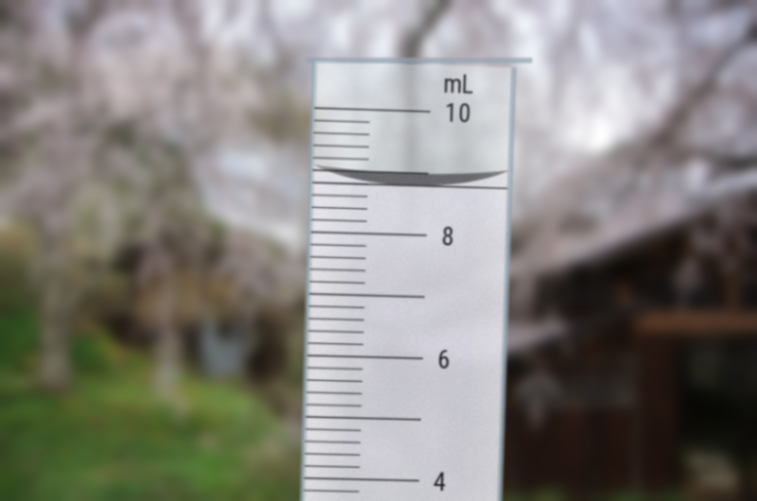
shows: 8.8 mL
